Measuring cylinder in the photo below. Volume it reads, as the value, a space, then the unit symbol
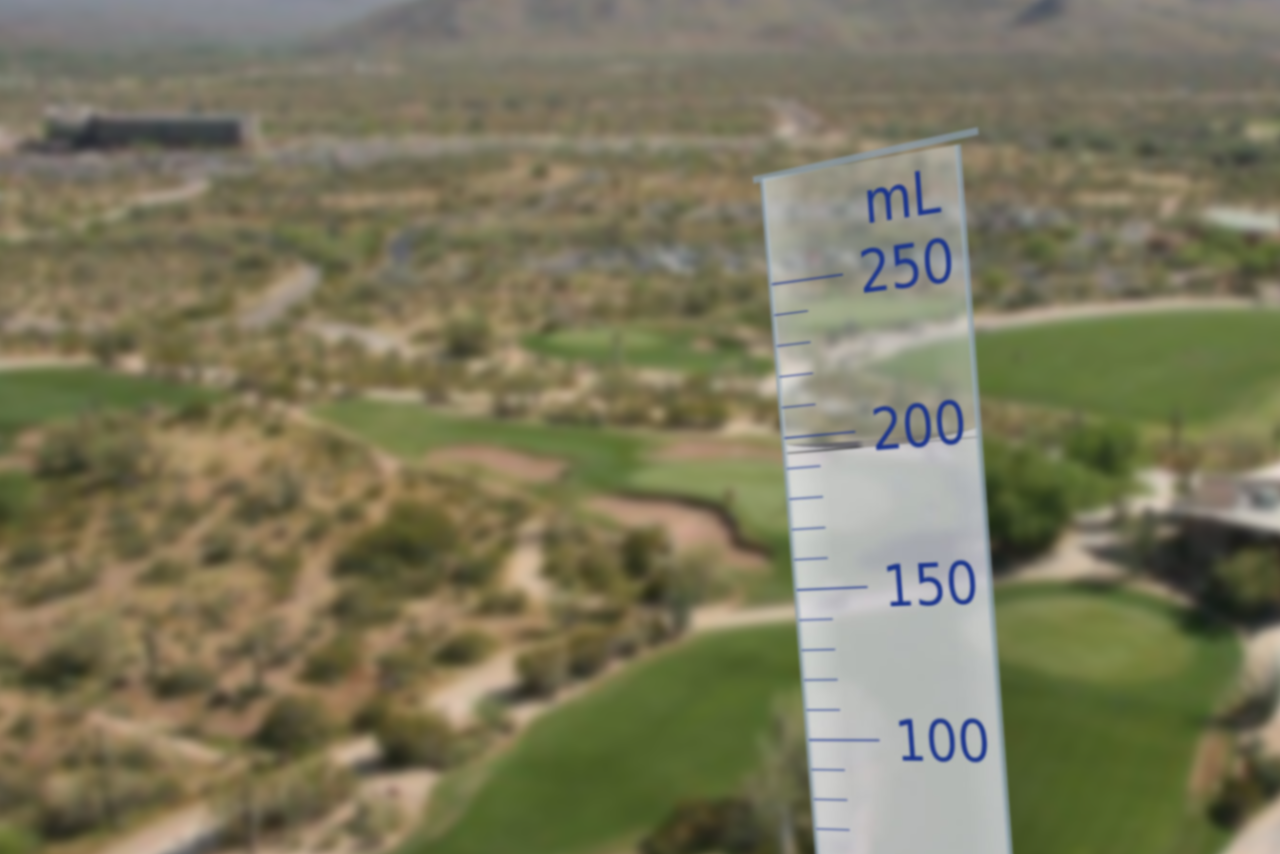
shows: 195 mL
